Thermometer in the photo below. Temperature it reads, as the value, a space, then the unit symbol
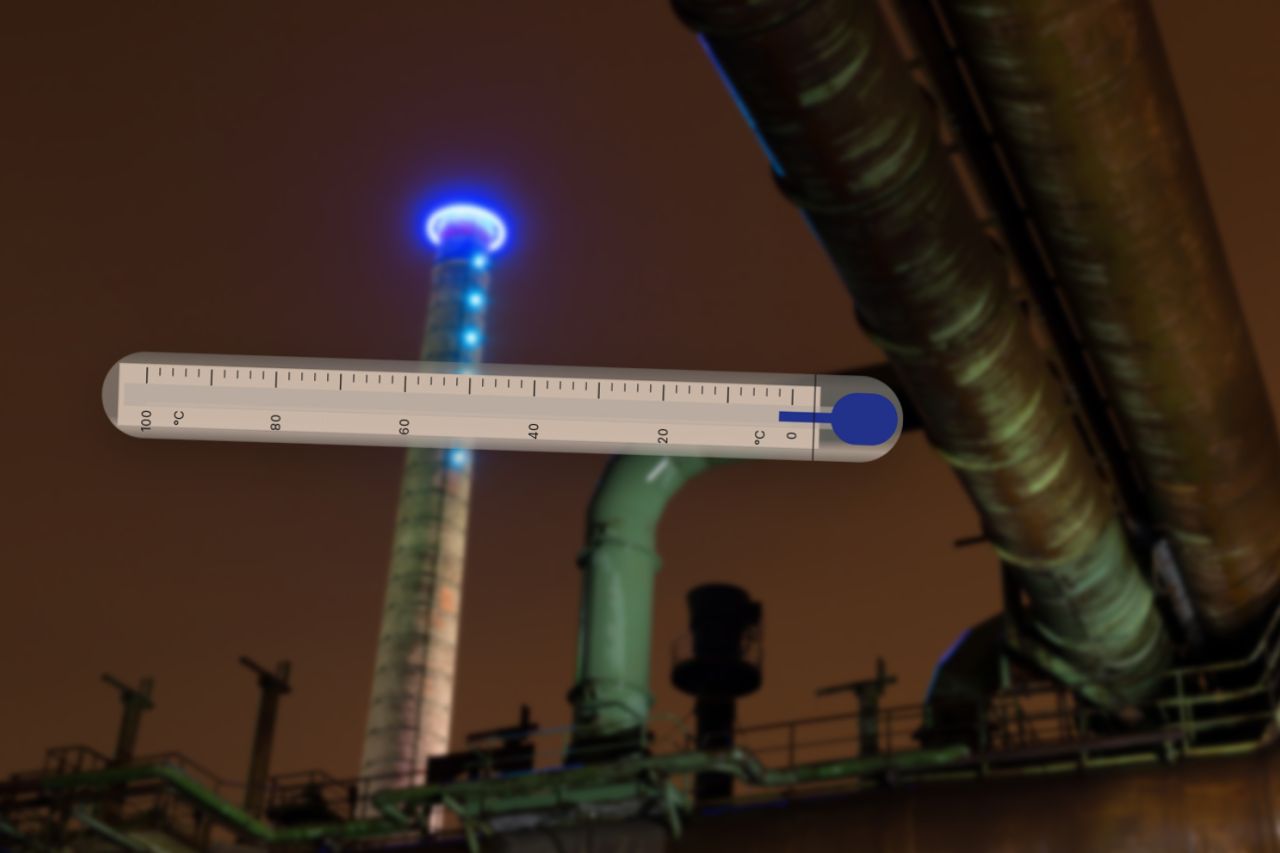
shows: 2 °C
